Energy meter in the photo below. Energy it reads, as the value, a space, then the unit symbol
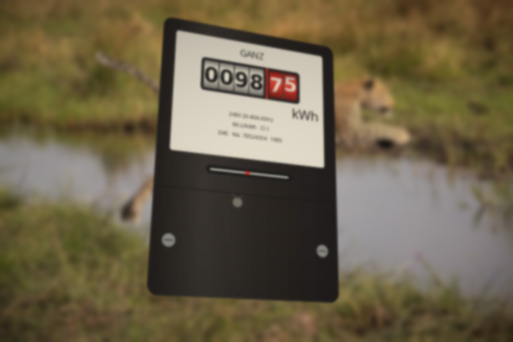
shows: 98.75 kWh
